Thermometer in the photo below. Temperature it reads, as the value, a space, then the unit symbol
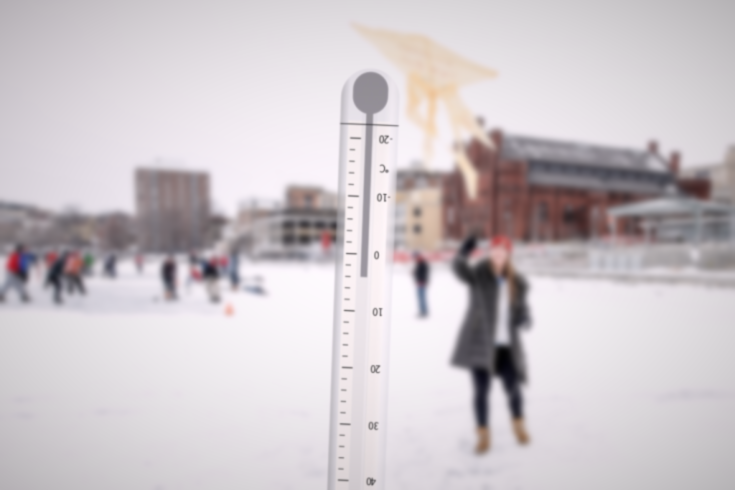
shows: 4 °C
